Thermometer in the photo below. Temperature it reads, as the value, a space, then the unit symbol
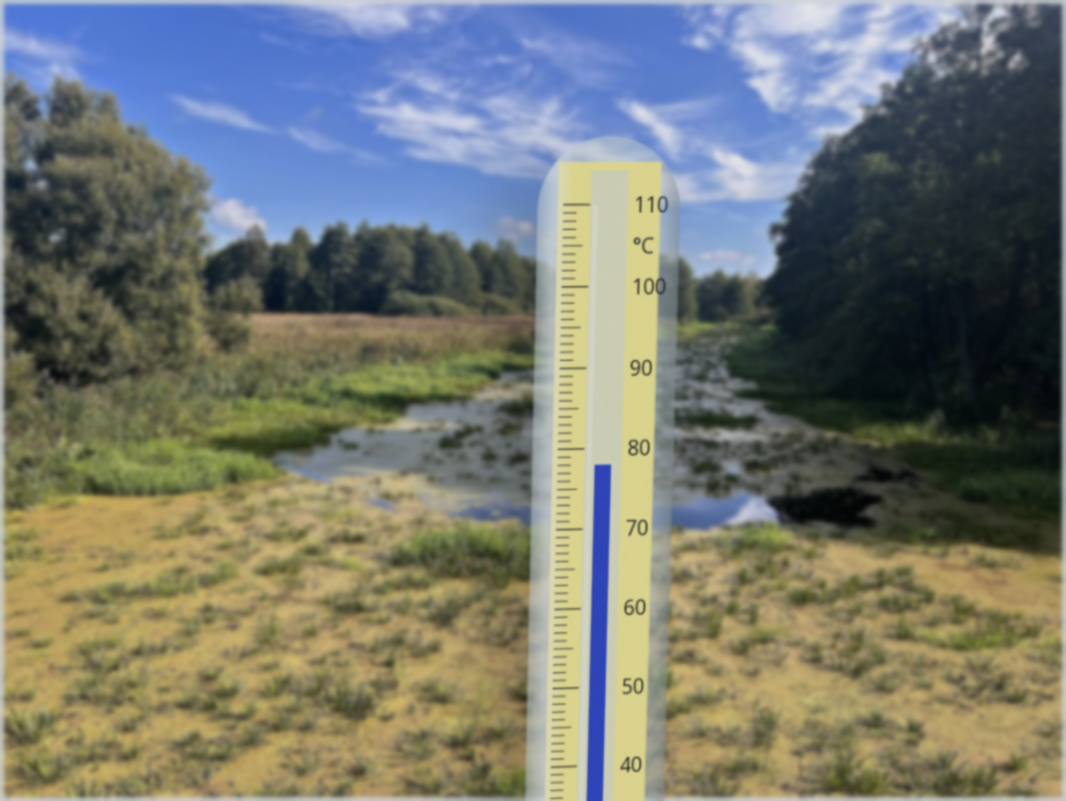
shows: 78 °C
